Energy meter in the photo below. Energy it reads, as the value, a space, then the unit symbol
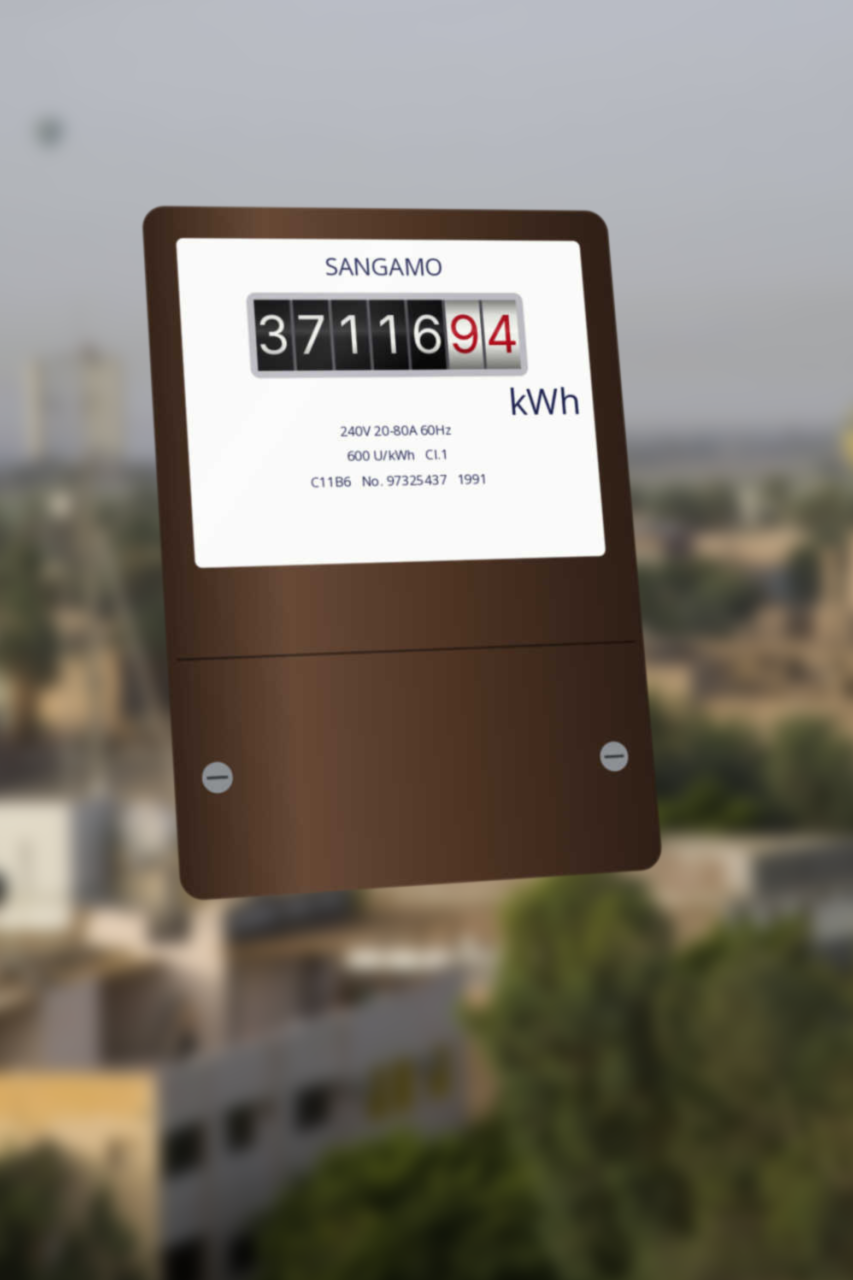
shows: 37116.94 kWh
